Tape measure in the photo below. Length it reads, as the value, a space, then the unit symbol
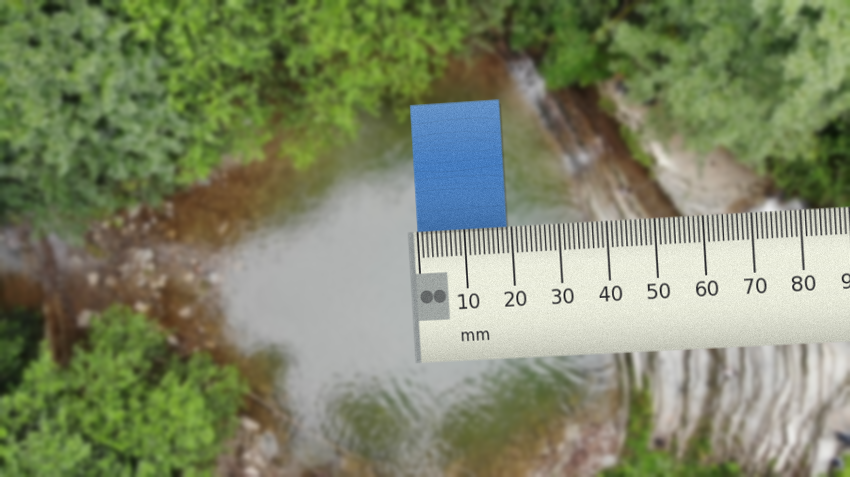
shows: 19 mm
